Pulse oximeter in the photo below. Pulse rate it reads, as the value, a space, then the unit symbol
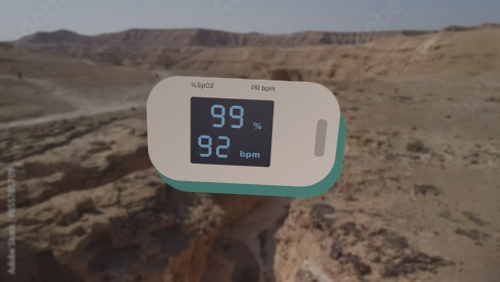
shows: 92 bpm
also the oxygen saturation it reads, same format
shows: 99 %
